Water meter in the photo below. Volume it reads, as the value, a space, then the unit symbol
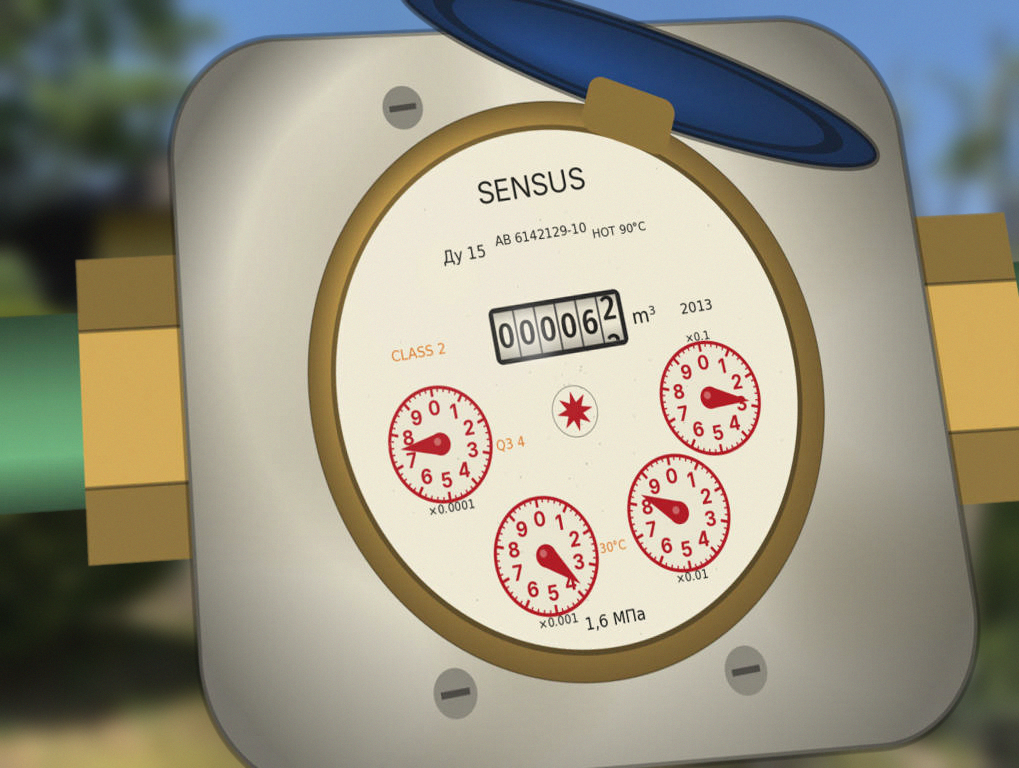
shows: 62.2837 m³
